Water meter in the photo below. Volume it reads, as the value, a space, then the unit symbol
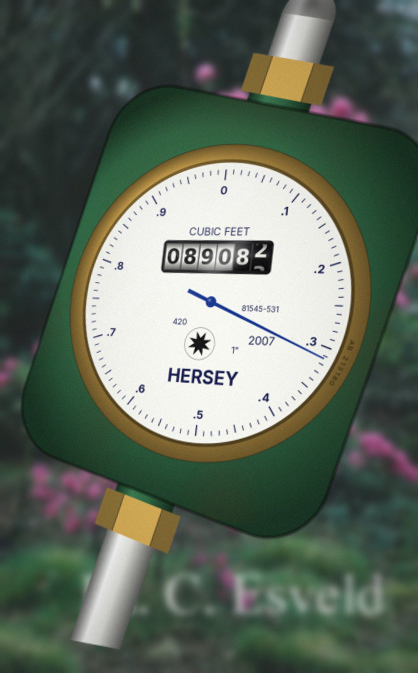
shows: 89082.31 ft³
